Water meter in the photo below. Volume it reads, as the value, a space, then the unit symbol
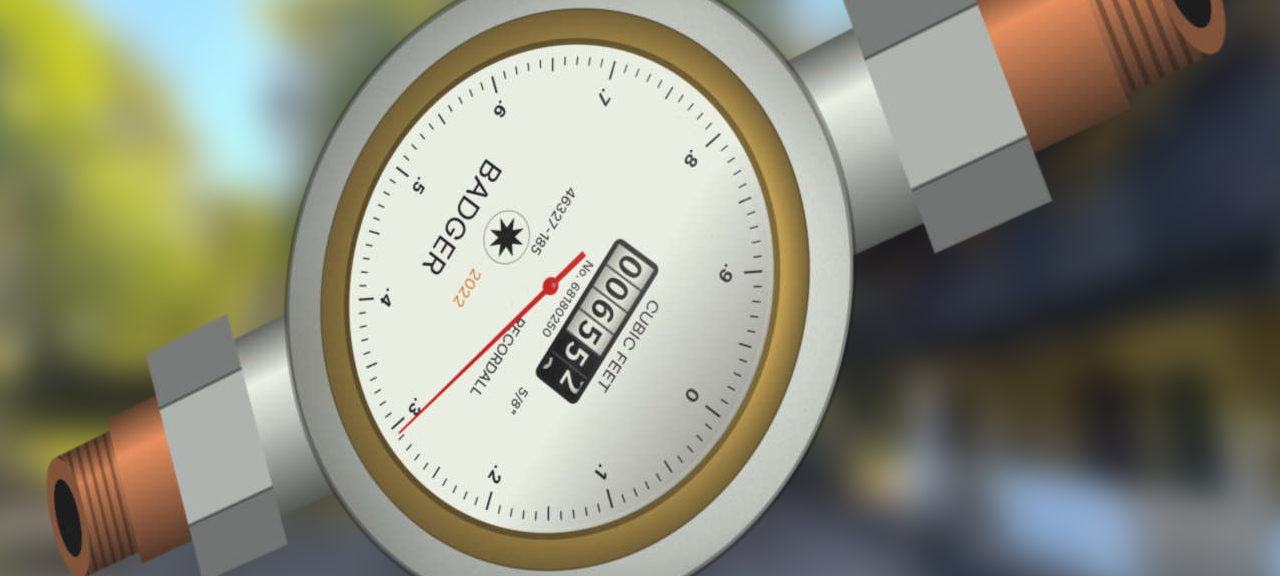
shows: 6552.29 ft³
